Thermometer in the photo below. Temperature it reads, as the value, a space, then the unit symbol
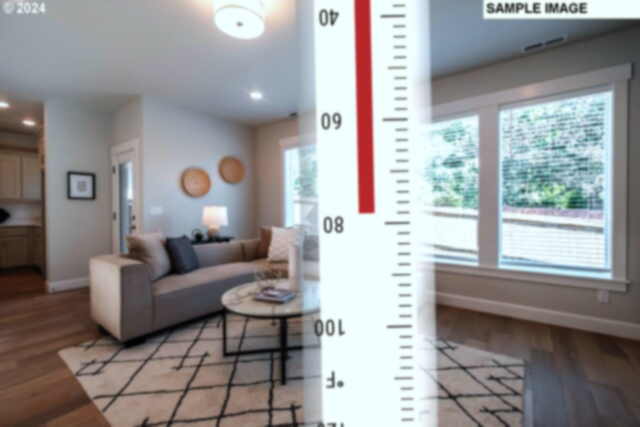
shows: 78 °F
